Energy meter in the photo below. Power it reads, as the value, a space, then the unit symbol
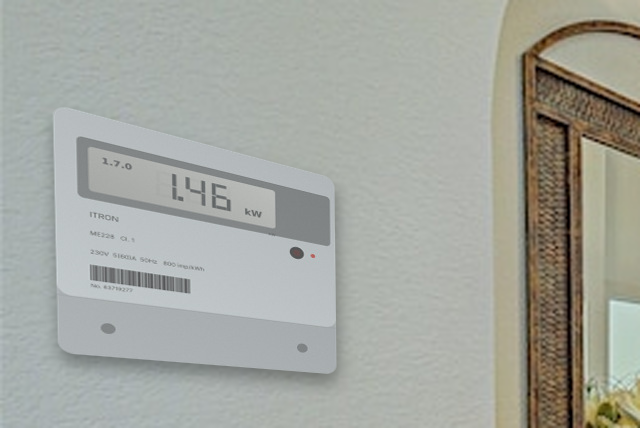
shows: 1.46 kW
